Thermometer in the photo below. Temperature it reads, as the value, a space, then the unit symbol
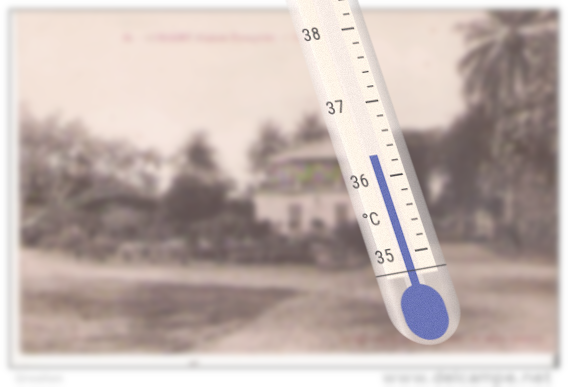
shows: 36.3 °C
